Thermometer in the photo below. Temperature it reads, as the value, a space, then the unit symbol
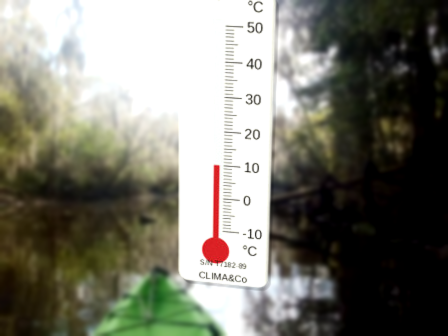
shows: 10 °C
